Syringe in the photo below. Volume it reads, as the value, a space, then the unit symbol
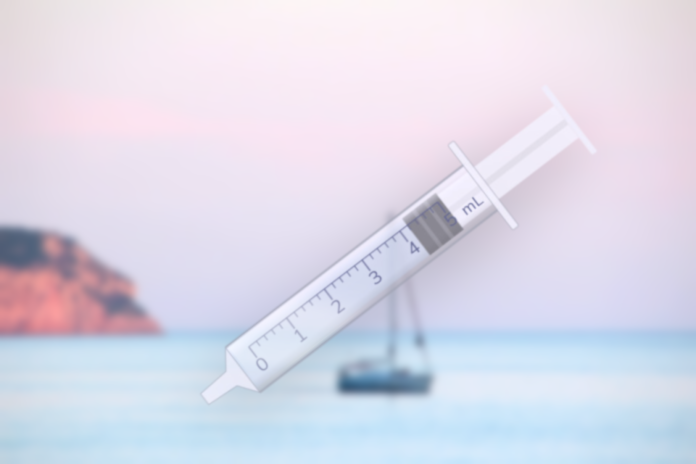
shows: 4.2 mL
